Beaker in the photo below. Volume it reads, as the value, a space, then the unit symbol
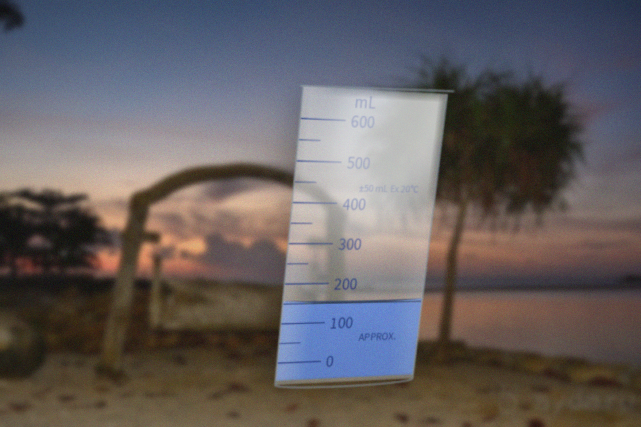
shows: 150 mL
